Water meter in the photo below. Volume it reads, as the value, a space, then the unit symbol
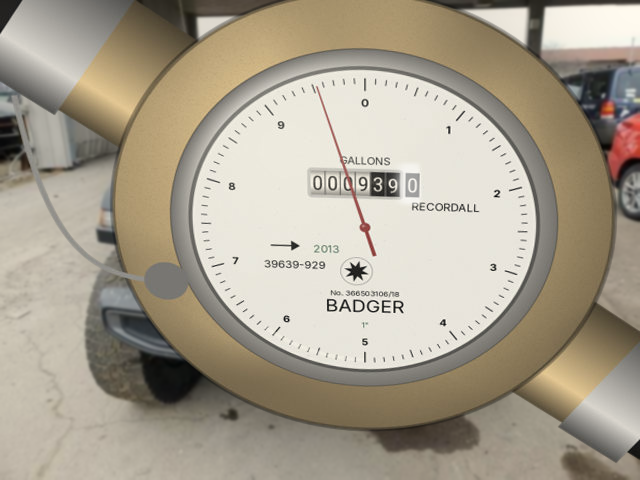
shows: 9389.5 gal
